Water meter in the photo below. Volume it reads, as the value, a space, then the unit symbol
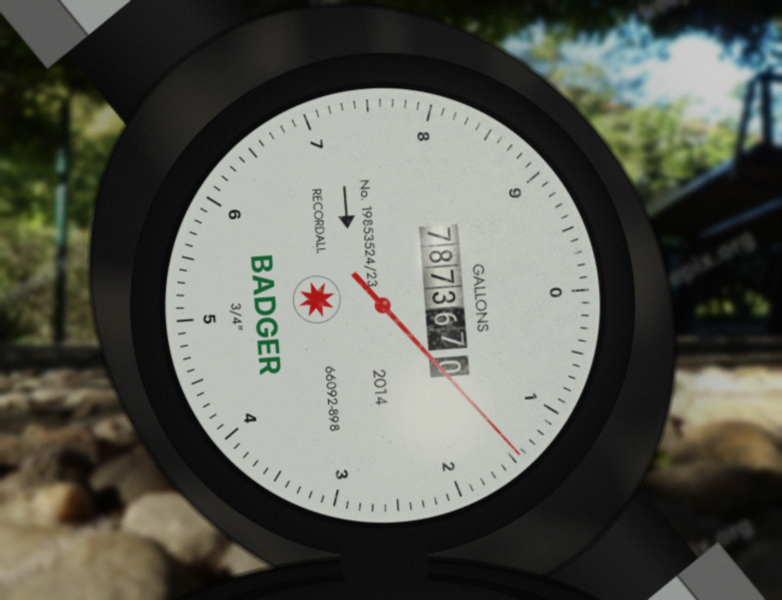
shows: 7873671.4 gal
